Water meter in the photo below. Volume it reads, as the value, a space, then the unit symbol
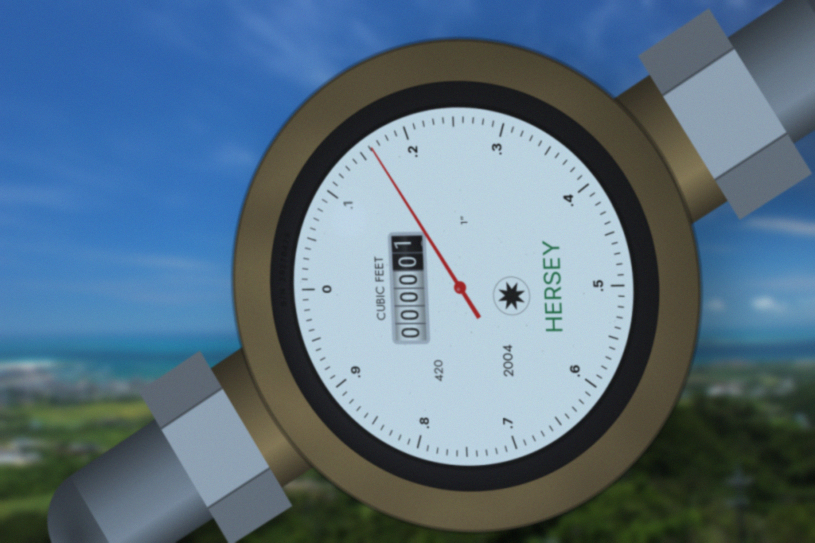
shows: 1.16 ft³
